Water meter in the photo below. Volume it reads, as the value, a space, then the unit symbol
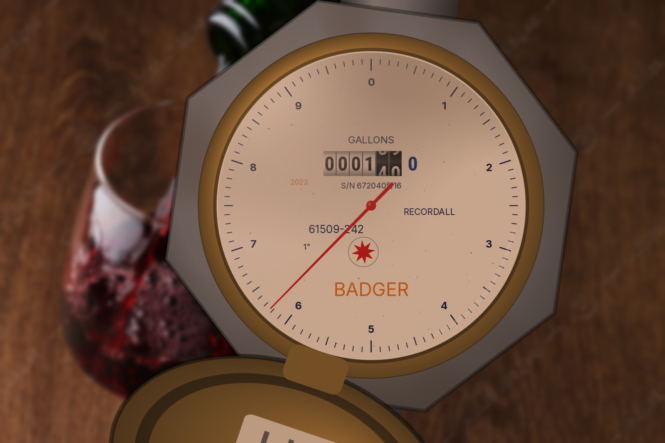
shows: 1396.2 gal
